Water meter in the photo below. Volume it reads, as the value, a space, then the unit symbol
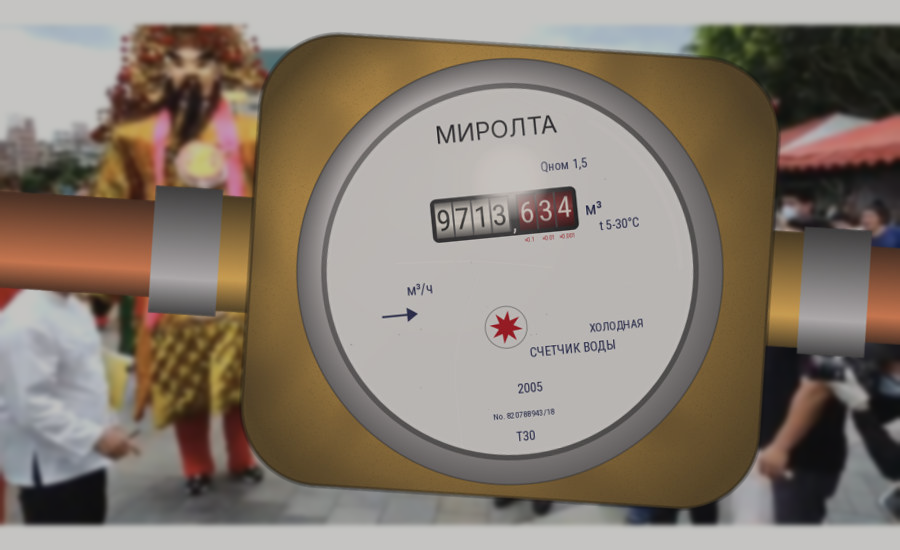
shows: 9713.634 m³
